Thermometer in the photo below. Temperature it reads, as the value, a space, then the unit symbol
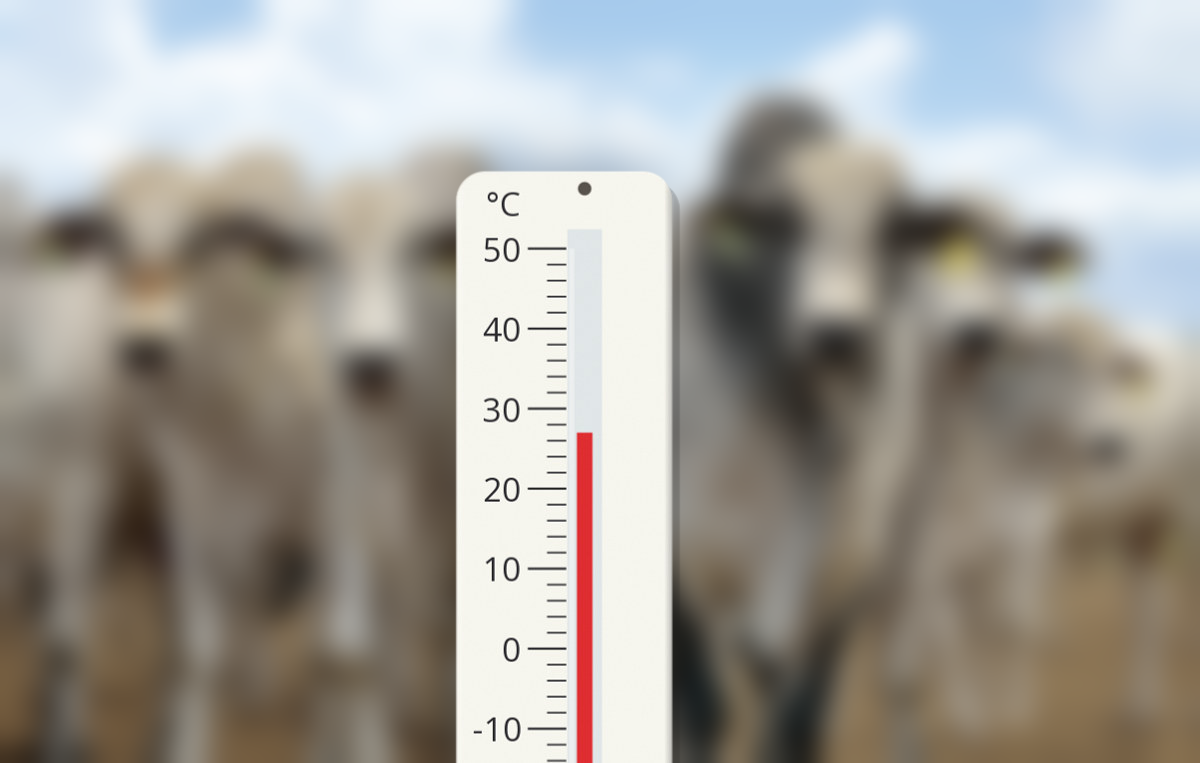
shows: 27 °C
